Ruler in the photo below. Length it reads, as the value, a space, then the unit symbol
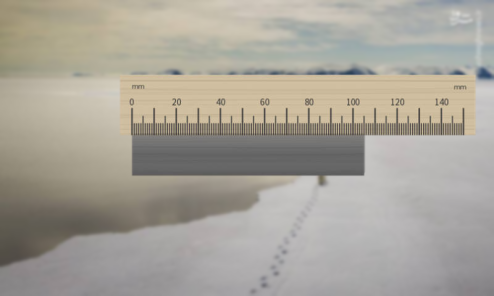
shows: 105 mm
